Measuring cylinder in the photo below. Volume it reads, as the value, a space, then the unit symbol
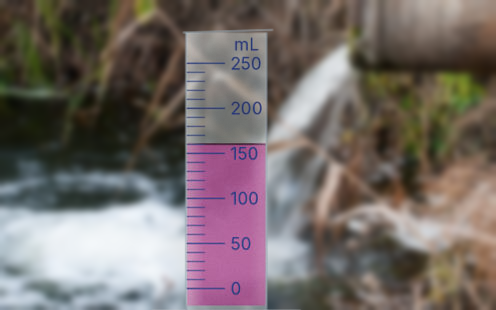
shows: 160 mL
